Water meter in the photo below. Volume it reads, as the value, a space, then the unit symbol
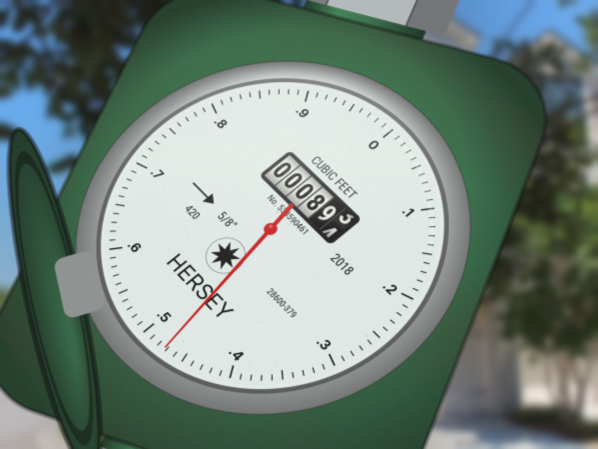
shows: 893.47 ft³
